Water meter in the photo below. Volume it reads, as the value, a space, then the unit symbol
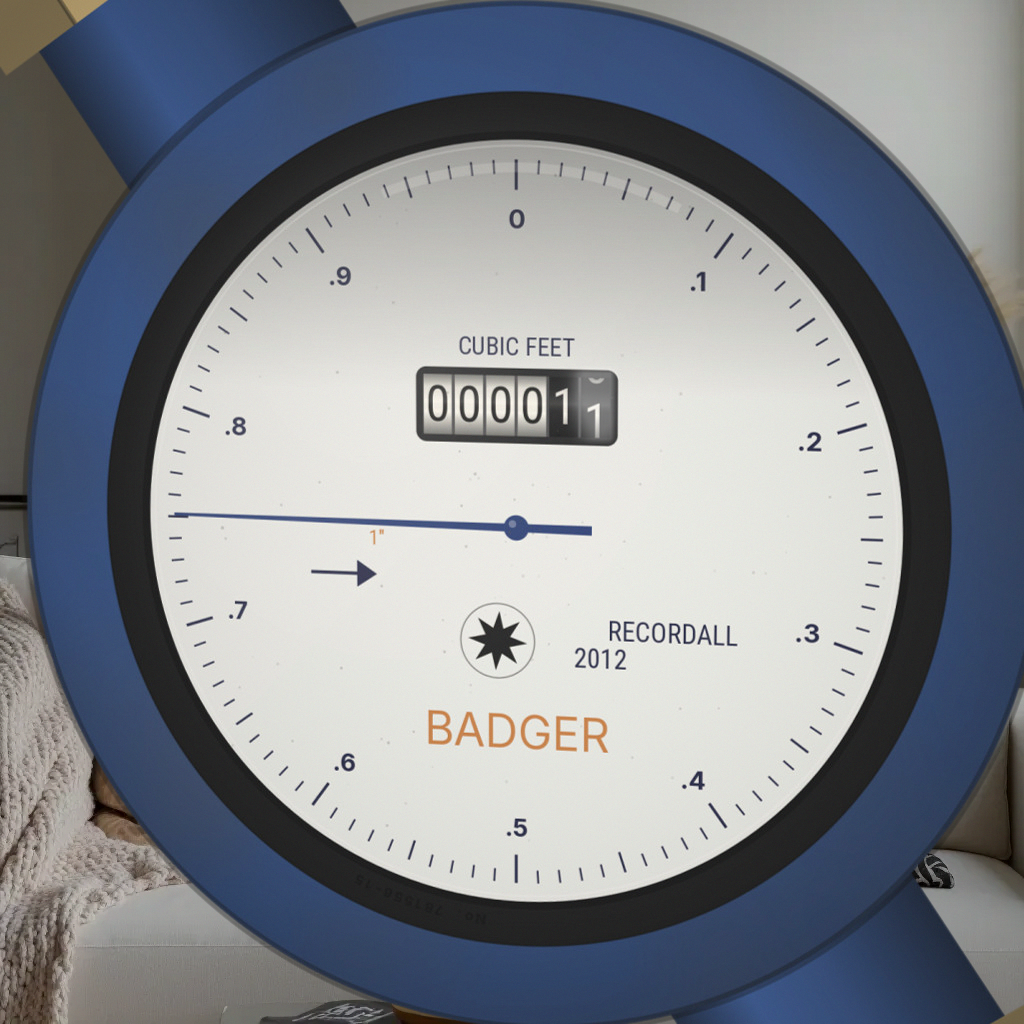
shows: 10.75 ft³
